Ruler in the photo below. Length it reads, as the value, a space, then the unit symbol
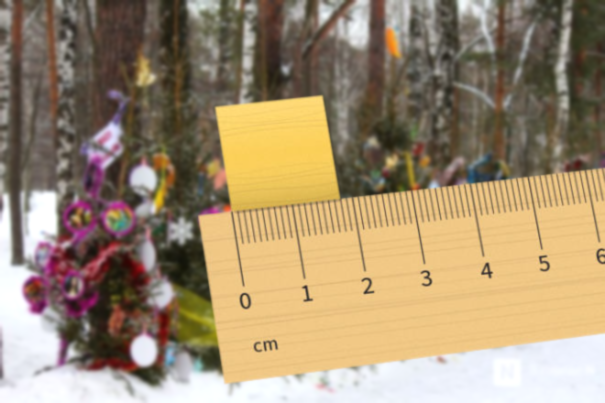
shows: 1.8 cm
